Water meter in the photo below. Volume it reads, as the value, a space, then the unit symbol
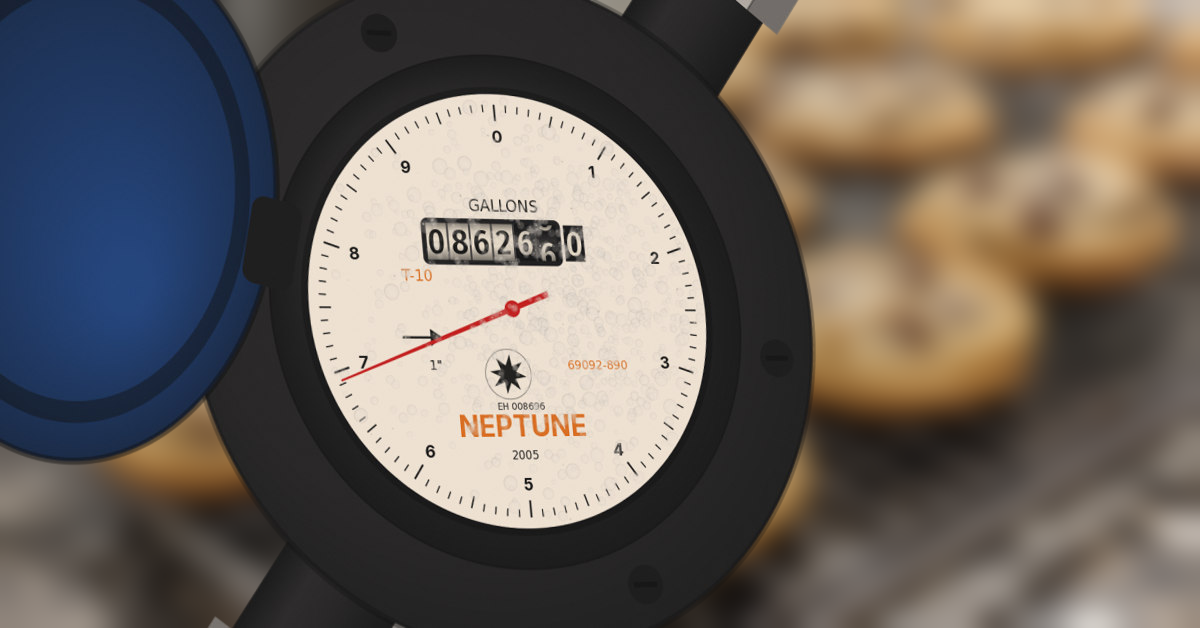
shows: 862656.9 gal
